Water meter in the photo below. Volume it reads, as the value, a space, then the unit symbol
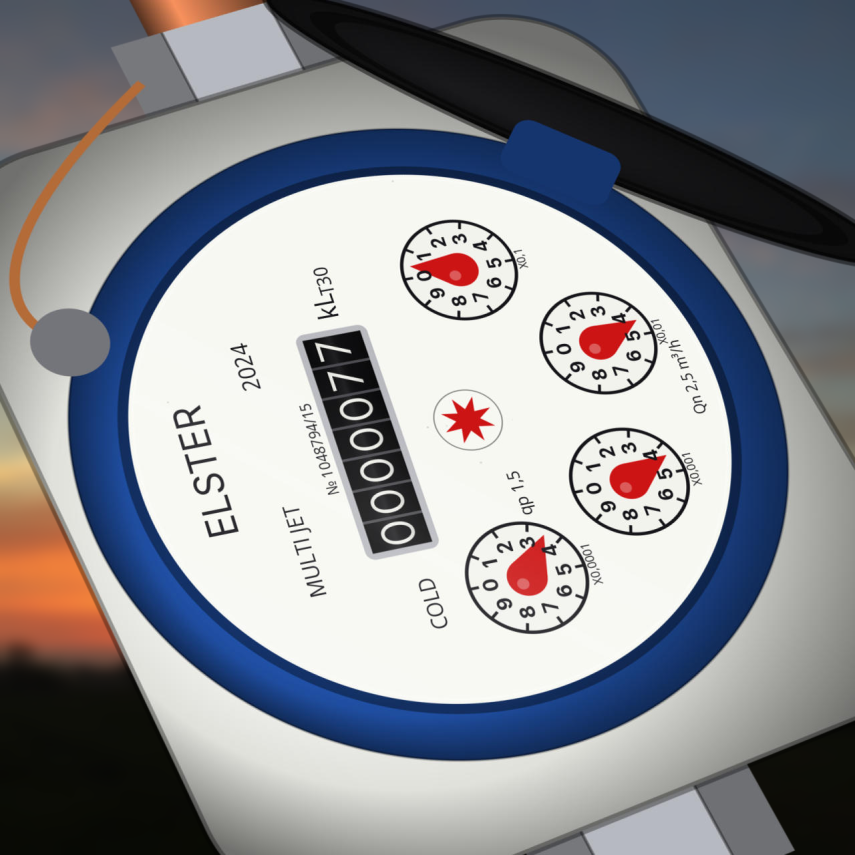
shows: 77.0443 kL
